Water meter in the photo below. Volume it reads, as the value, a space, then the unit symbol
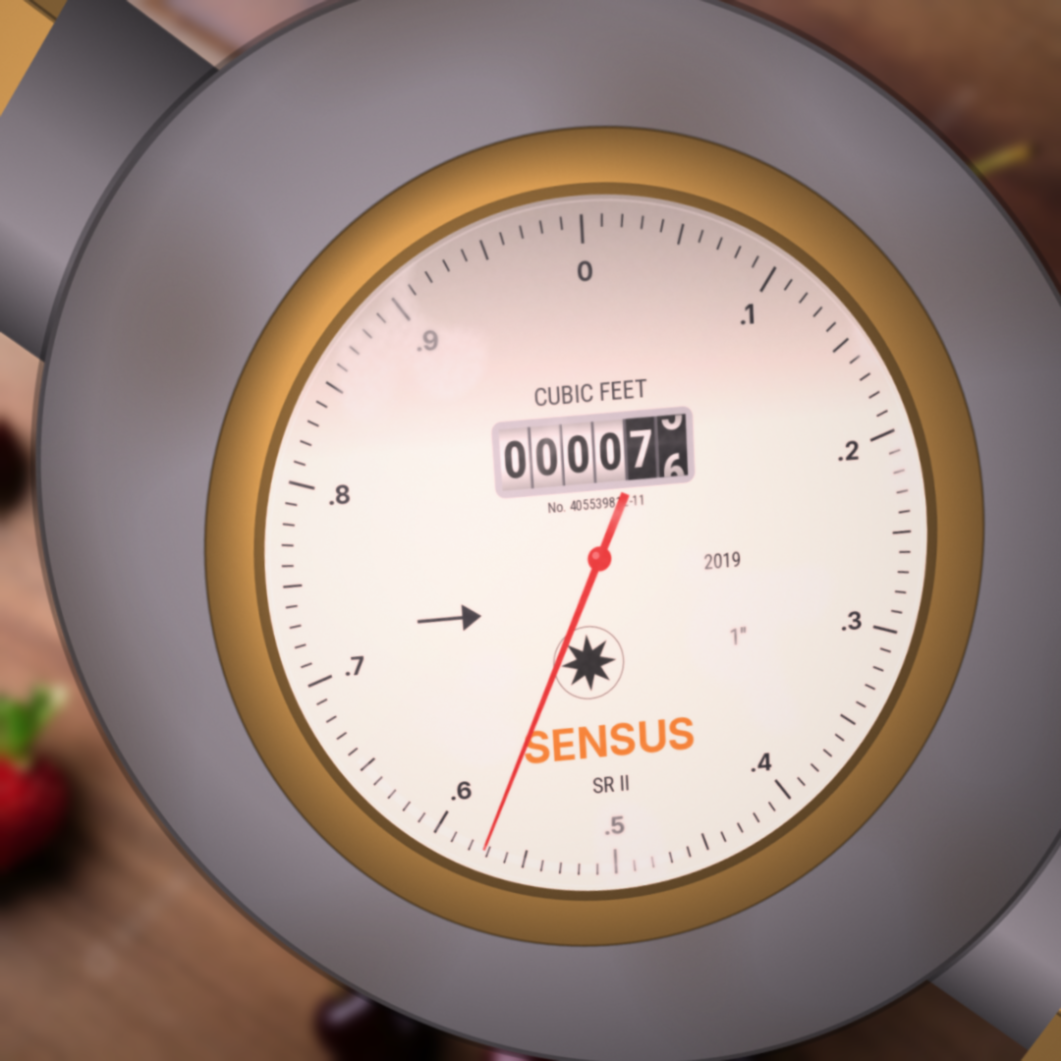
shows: 75.57 ft³
